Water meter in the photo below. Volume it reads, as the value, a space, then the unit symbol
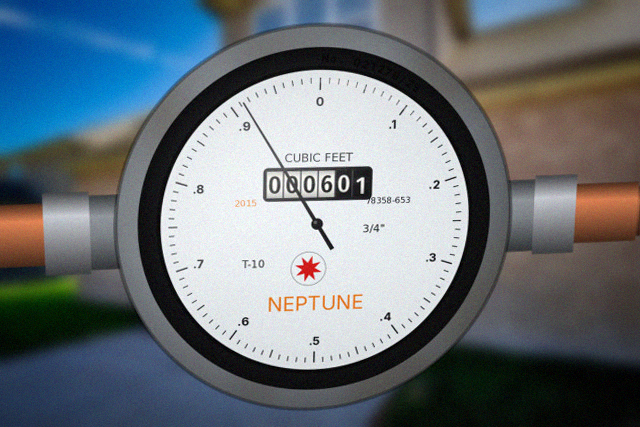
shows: 600.91 ft³
